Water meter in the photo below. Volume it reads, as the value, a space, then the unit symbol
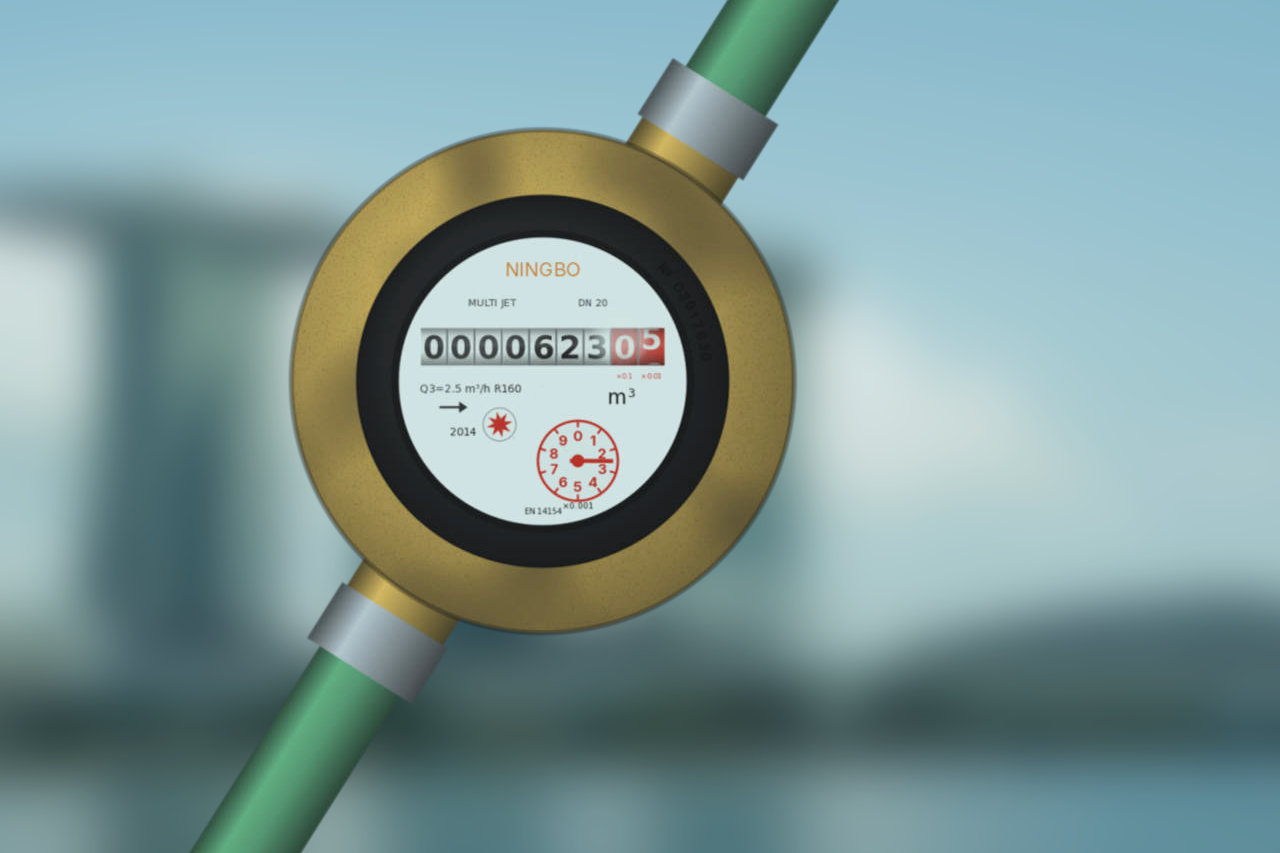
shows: 623.052 m³
